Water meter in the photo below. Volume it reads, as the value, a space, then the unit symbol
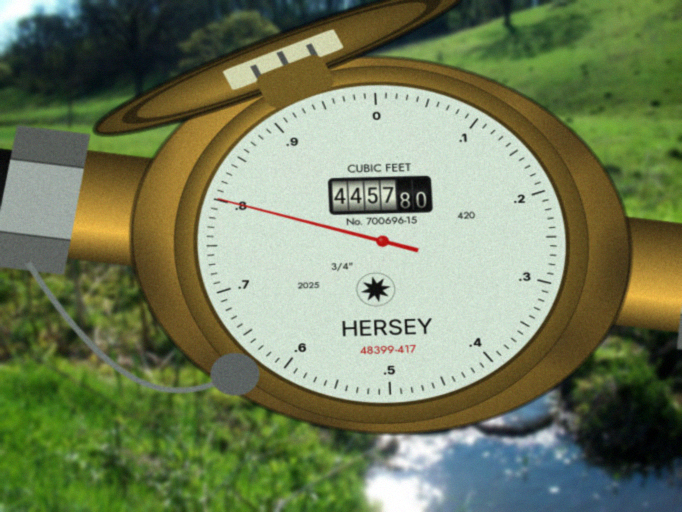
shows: 445779.80 ft³
